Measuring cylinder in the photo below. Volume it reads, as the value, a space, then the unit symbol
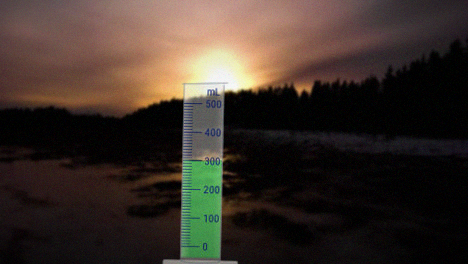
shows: 300 mL
